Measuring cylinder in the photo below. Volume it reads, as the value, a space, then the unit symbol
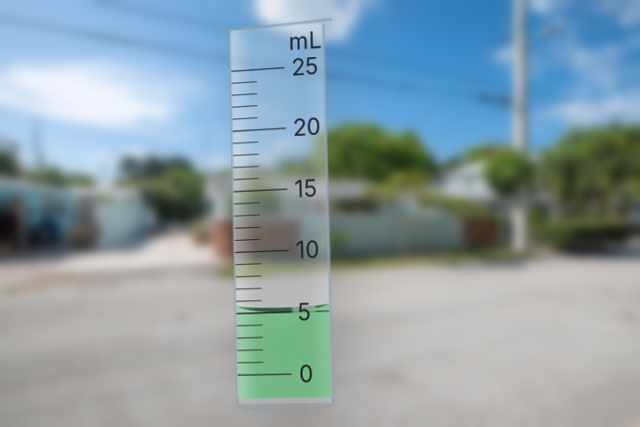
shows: 5 mL
